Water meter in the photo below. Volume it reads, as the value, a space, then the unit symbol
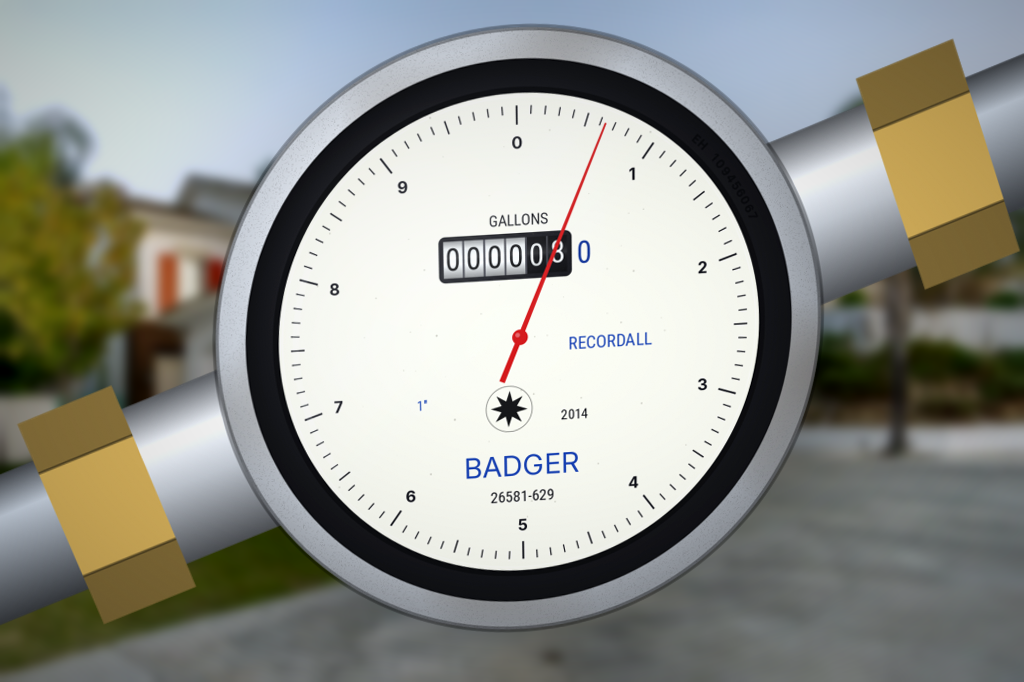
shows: 80.6 gal
